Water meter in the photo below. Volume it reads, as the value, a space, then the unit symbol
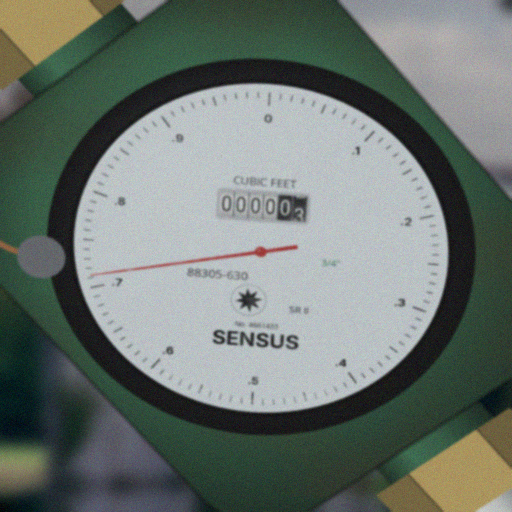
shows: 2.71 ft³
